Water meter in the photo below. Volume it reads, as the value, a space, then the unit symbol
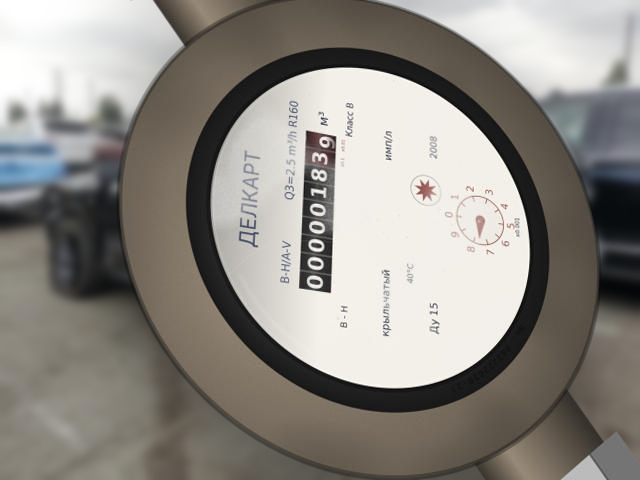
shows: 18.387 m³
